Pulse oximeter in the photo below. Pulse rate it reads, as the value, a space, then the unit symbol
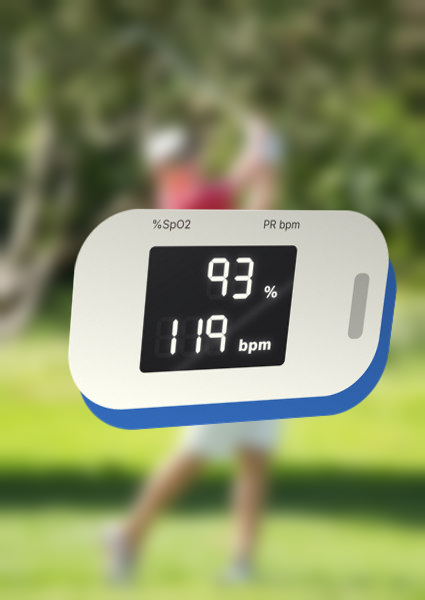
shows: 119 bpm
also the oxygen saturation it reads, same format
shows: 93 %
